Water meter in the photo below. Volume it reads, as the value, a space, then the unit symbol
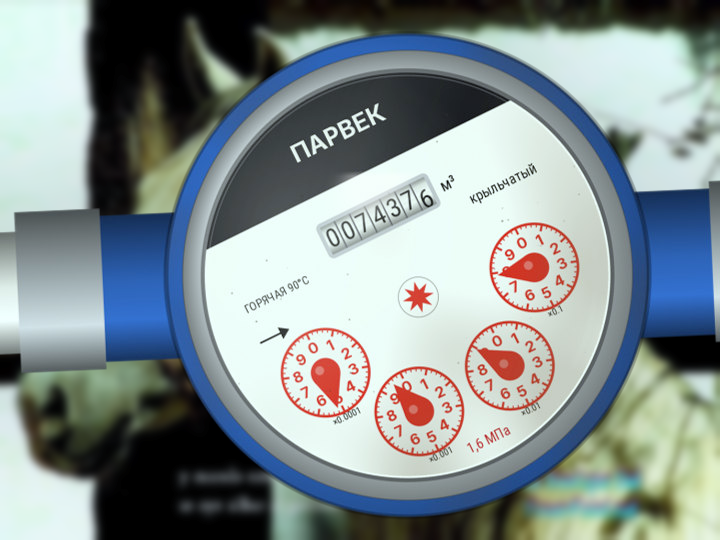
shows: 74375.7895 m³
